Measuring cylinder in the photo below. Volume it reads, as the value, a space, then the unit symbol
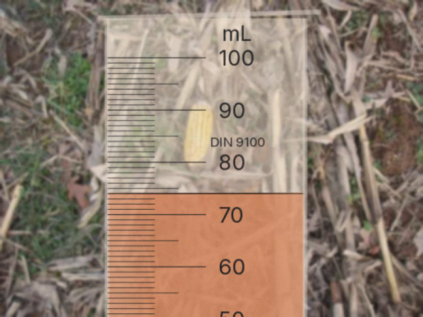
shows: 74 mL
